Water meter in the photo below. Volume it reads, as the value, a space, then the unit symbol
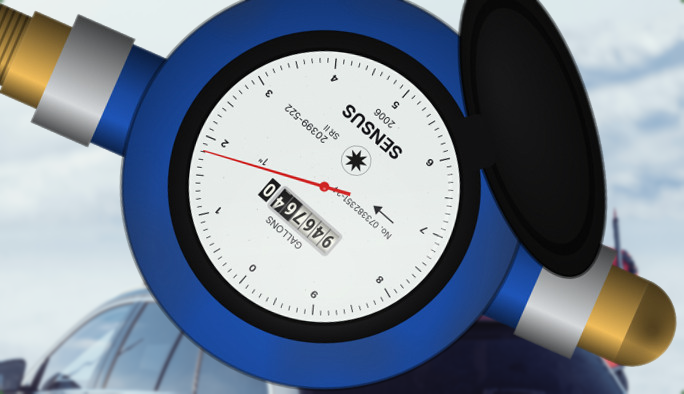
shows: 9467641.8 gal
